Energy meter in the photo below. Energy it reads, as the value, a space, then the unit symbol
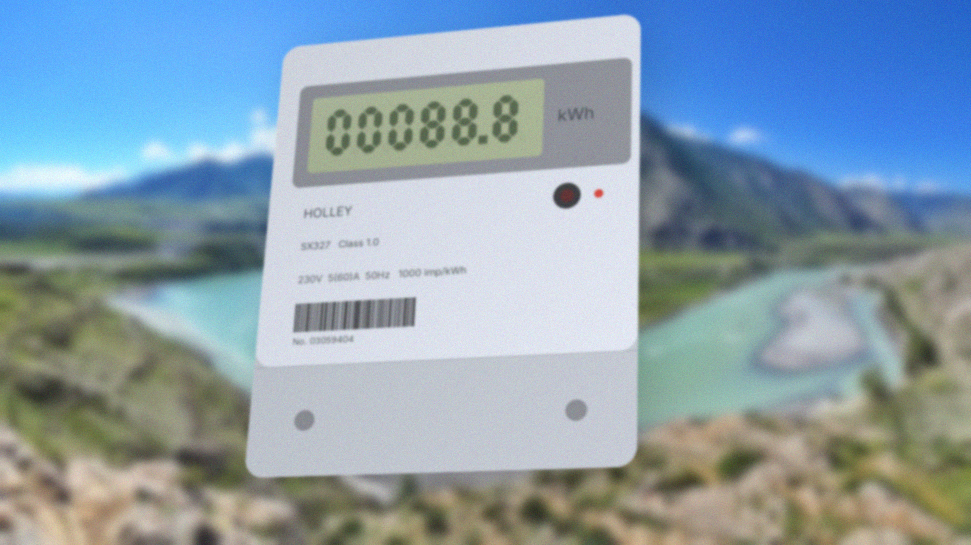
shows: 88.8 kWh
